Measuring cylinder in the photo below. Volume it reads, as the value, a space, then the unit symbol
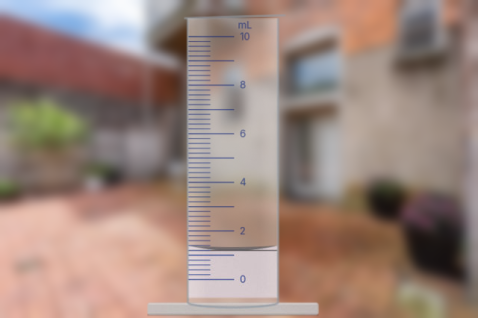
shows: 1.2 mL
